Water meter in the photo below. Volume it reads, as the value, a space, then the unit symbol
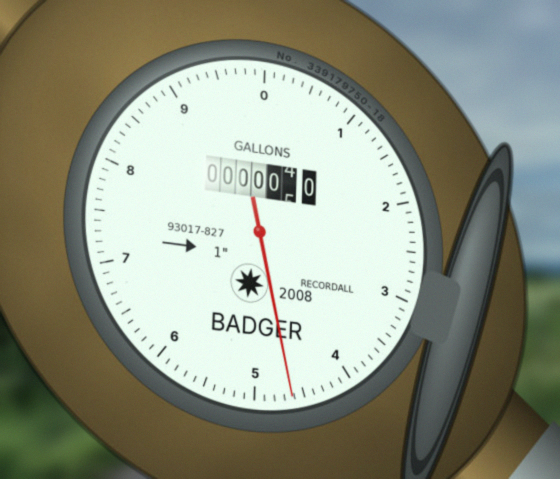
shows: 44.6 gal
